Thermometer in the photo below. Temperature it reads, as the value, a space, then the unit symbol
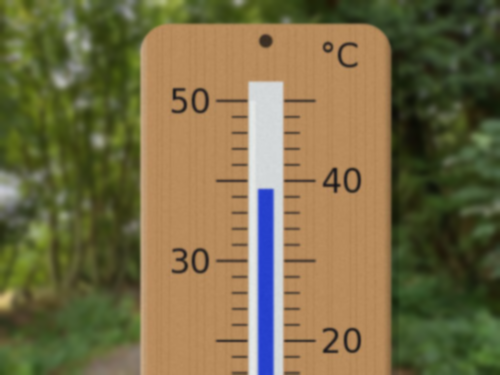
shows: 39 °C
